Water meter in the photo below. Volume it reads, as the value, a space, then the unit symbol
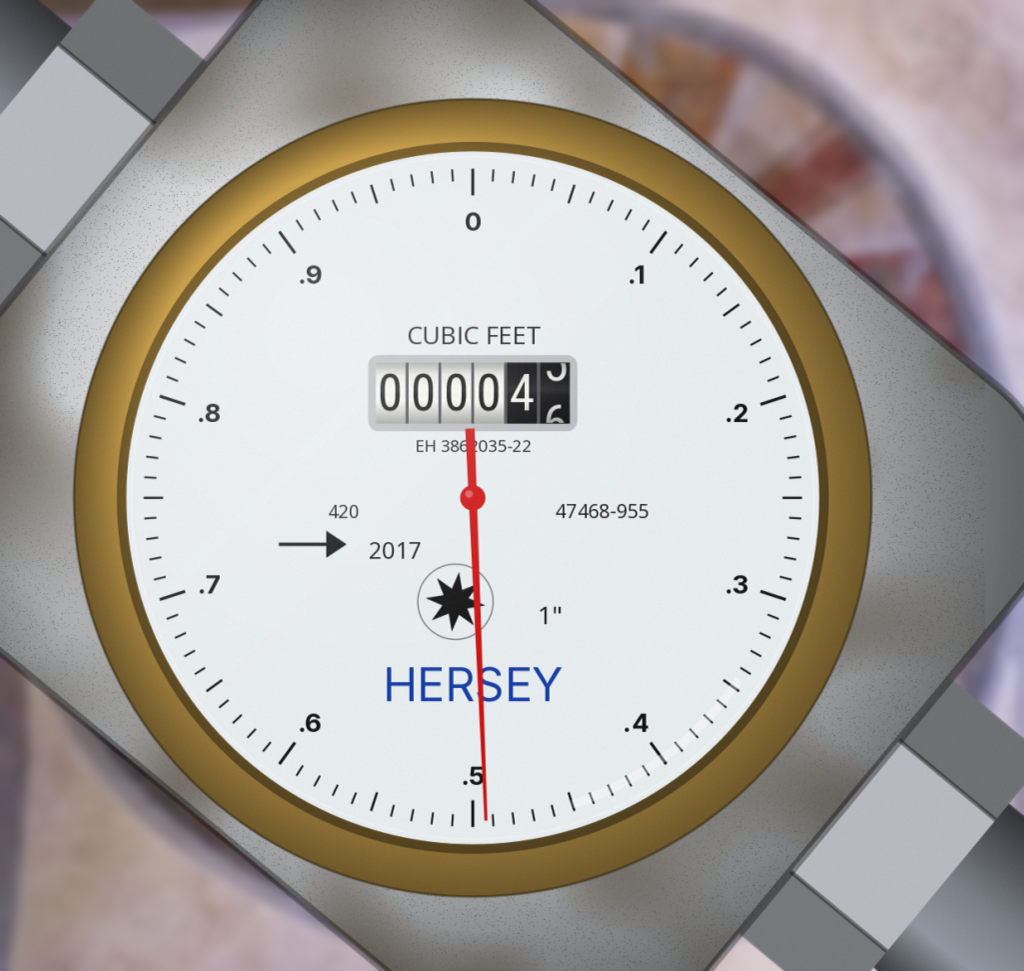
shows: 45.49 ft³
